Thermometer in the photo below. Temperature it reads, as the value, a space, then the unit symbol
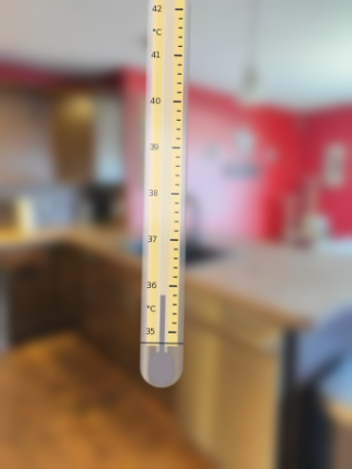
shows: 35.8 °C
